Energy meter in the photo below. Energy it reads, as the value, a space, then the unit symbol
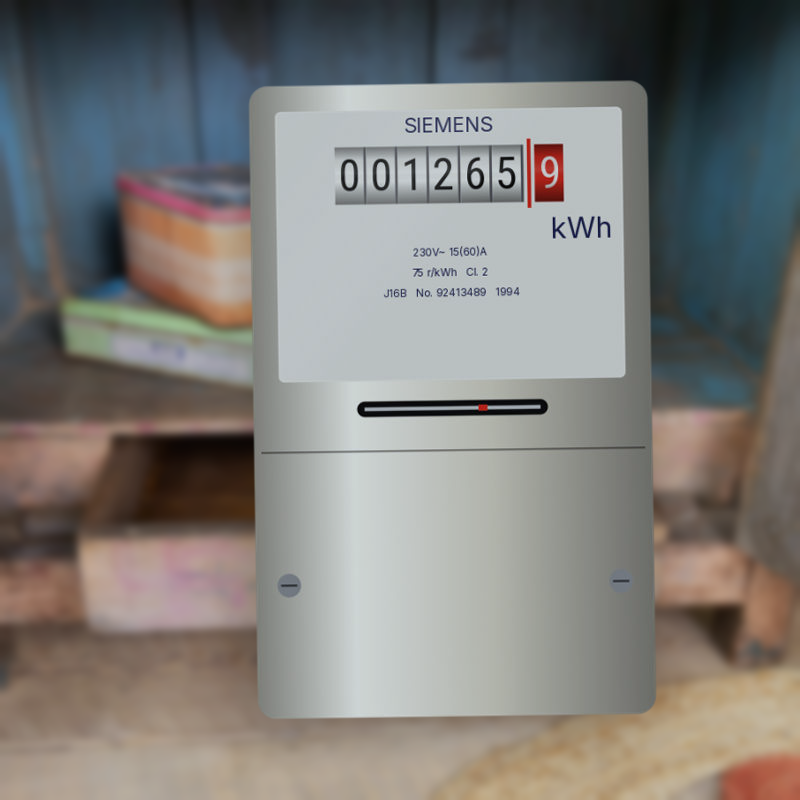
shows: 1265.9 kWh
